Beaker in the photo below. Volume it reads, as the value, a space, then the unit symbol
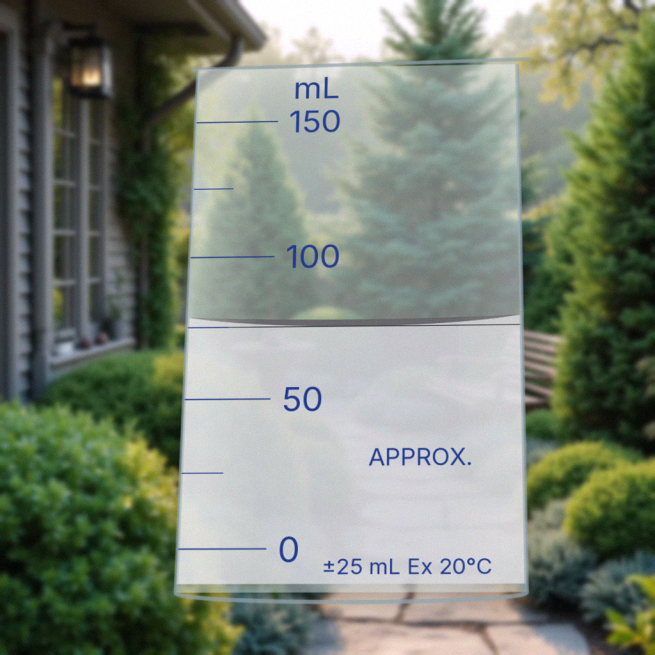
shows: 75 mL
